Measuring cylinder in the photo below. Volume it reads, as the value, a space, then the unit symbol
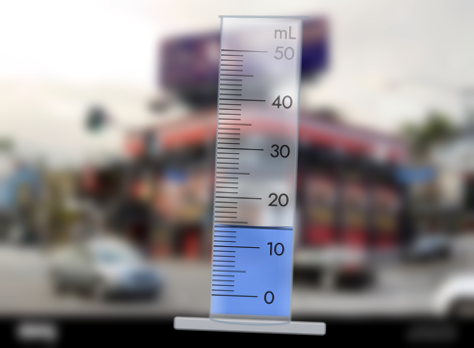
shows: 14 mL
